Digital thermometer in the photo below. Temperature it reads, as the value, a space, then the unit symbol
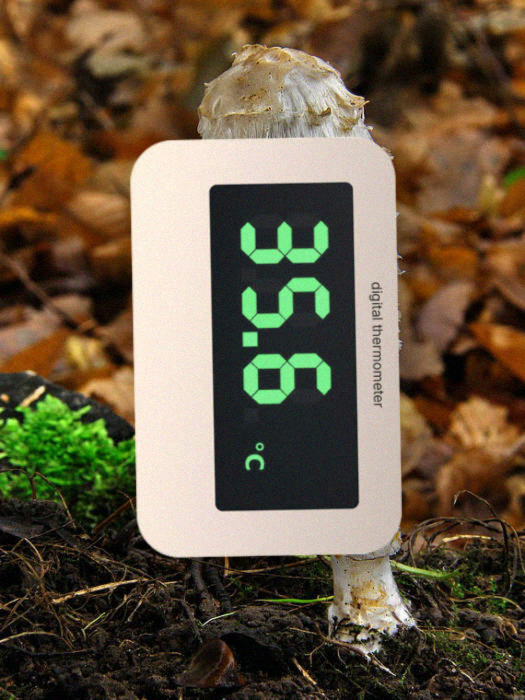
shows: 35.6 °C
